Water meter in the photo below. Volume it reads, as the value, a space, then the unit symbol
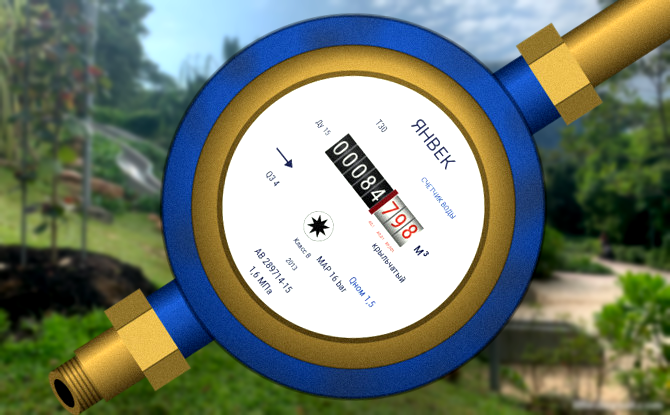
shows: 84.798 m³
